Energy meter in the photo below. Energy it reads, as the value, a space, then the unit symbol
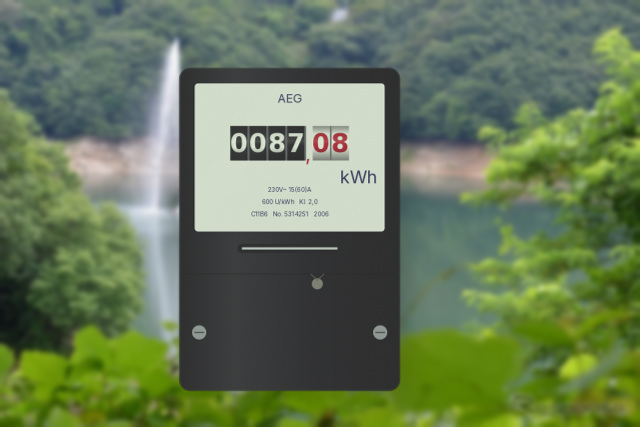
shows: 87.08 kWh
